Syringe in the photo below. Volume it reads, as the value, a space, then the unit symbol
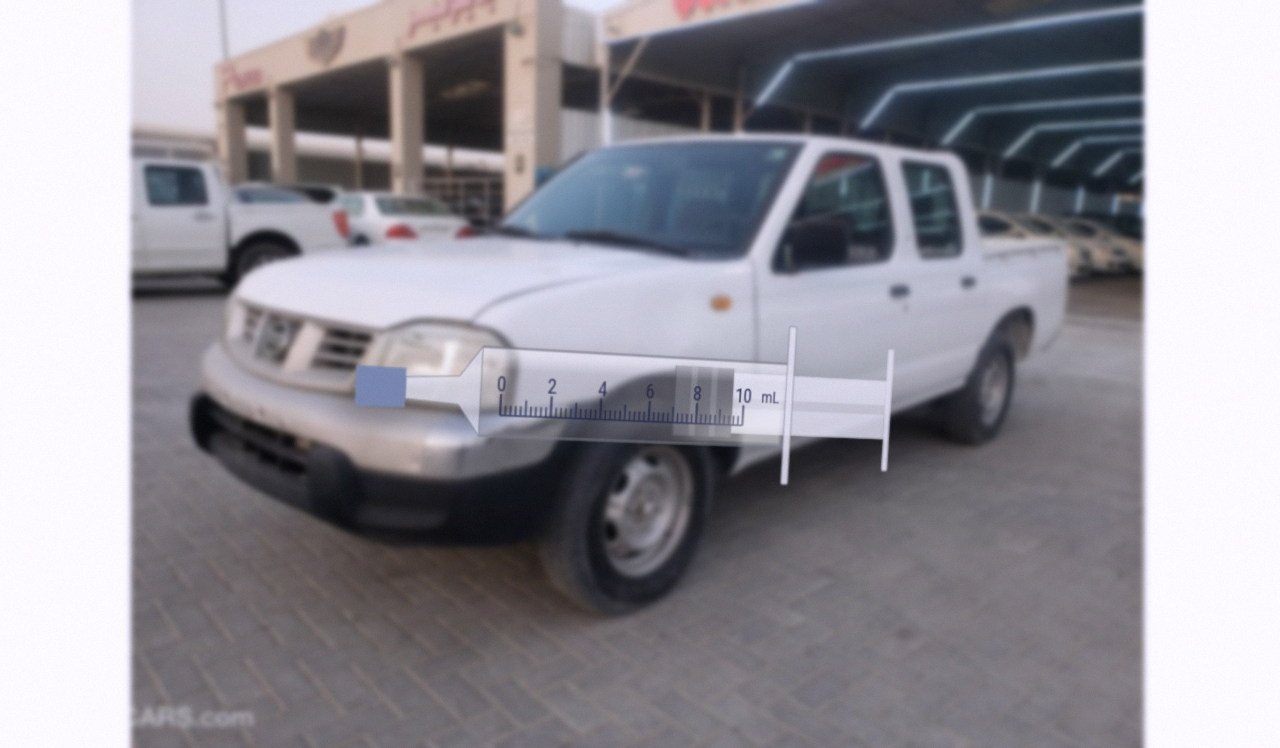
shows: 7 mL
